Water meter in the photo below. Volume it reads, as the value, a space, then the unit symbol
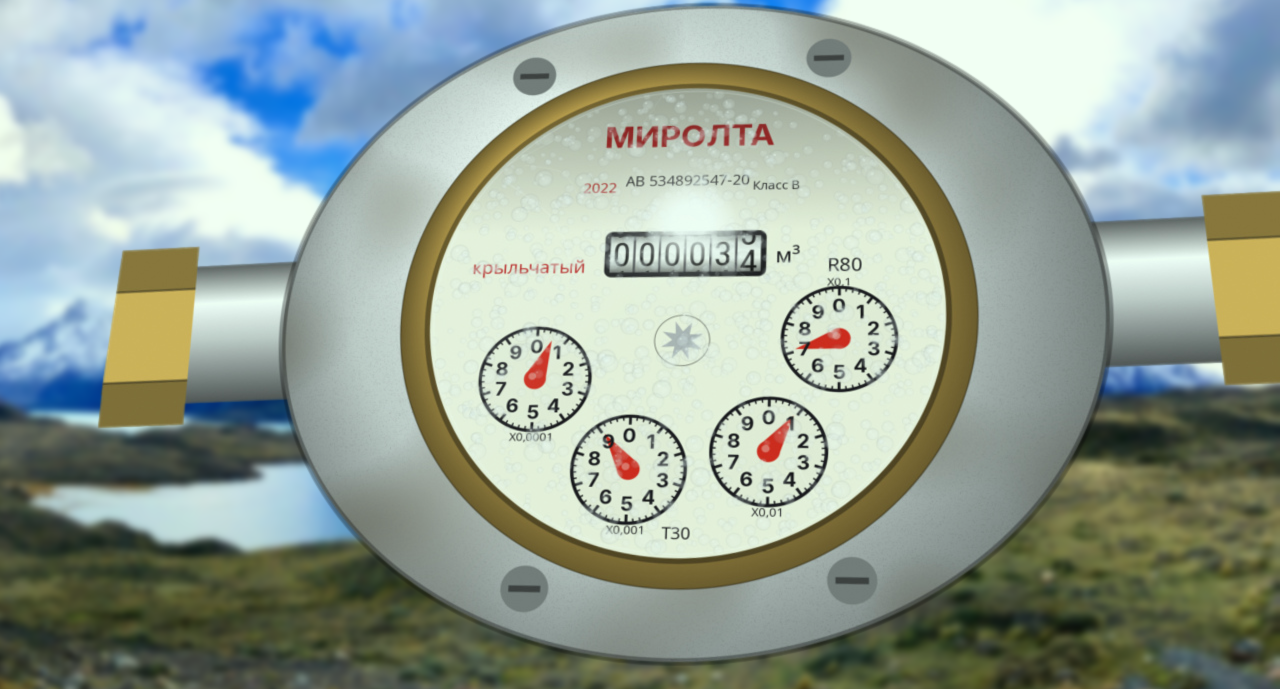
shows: 33.7090 m³
